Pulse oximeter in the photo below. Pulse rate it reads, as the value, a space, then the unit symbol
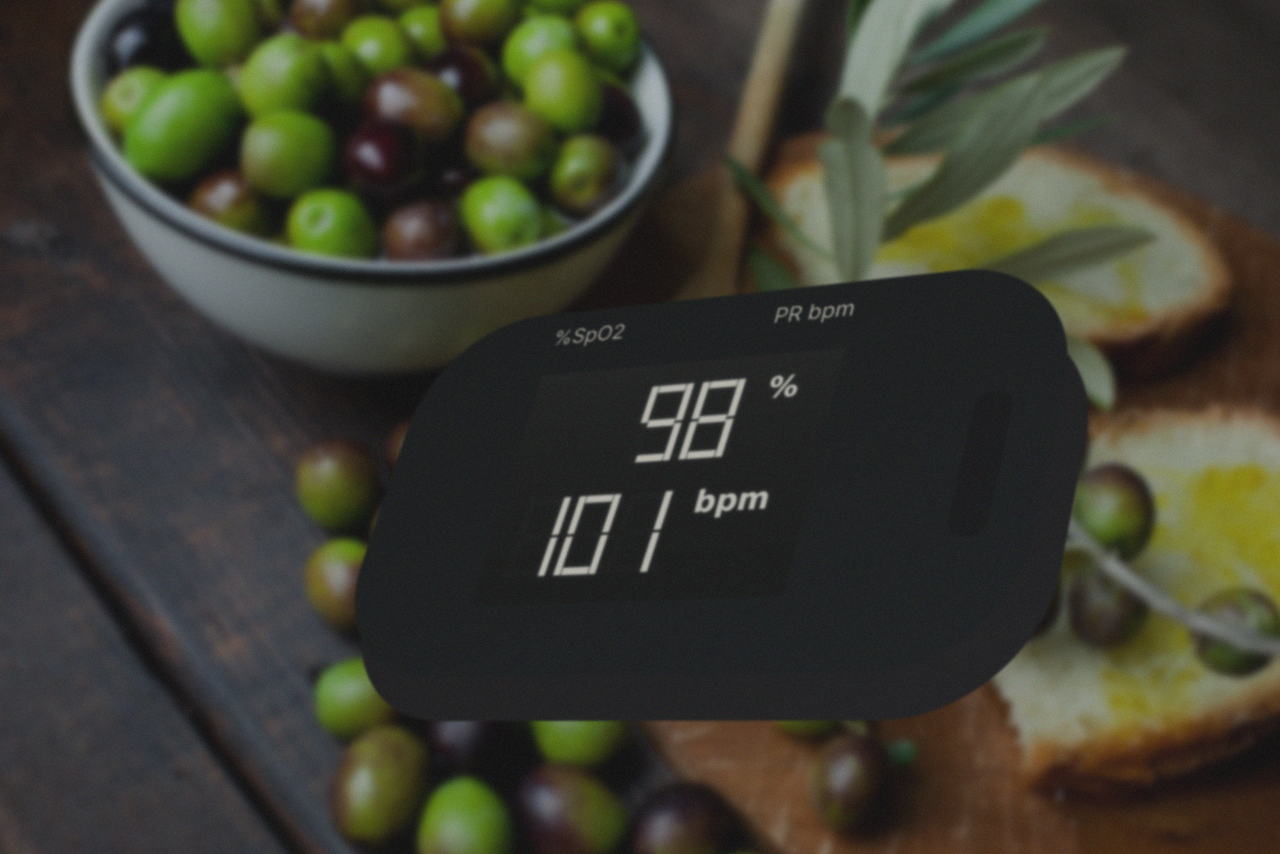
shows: 101 bpm
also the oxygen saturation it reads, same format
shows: 98 %
